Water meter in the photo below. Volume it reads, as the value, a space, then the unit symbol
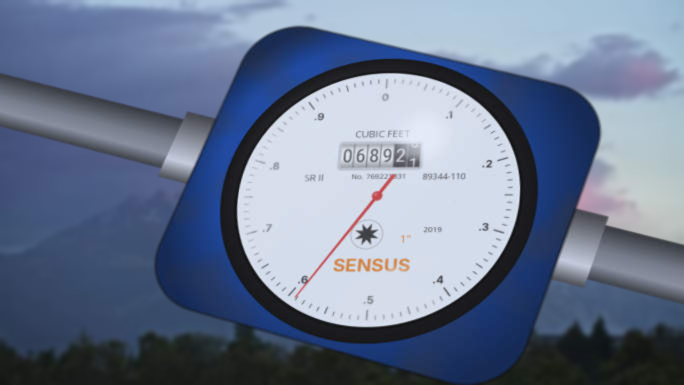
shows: 68920.59 ft³
